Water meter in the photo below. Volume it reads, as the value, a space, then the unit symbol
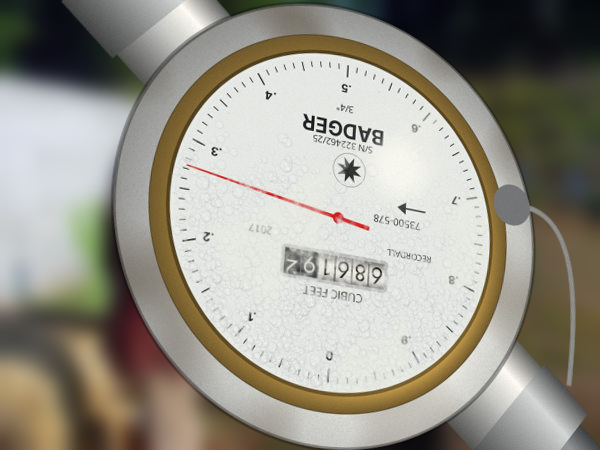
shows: 686192.27 ft³
